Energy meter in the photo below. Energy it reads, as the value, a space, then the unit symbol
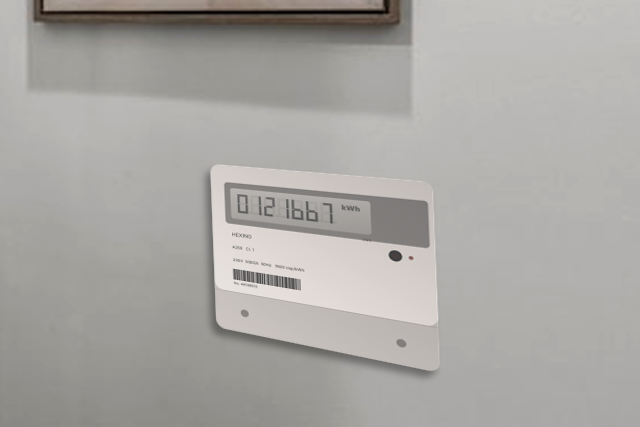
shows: 121667 kWh
